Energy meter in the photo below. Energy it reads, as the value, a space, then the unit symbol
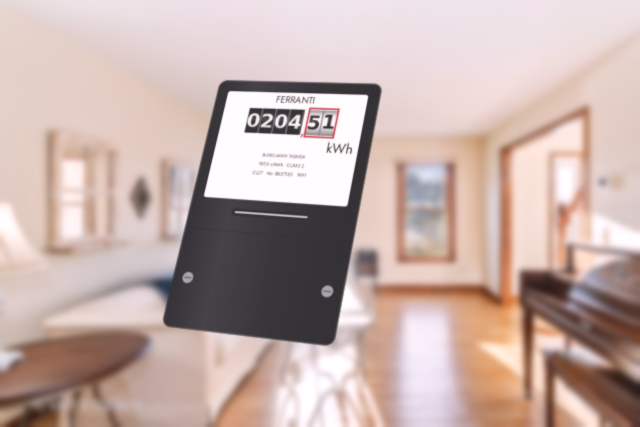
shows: 204.51 kWh
